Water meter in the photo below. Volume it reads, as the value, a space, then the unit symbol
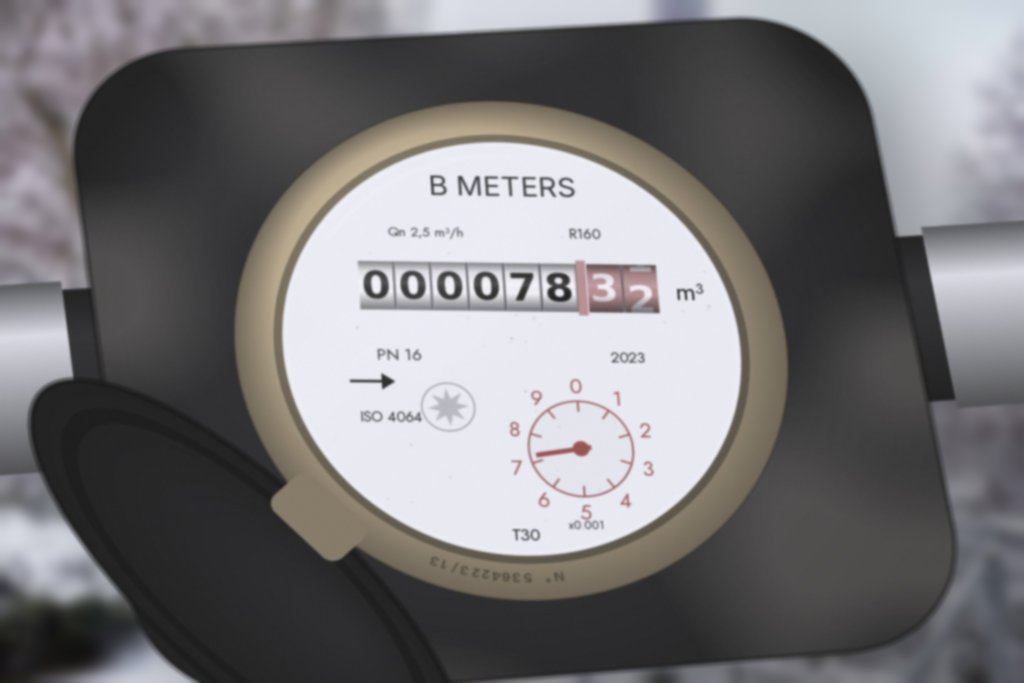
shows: 78.317 m³
